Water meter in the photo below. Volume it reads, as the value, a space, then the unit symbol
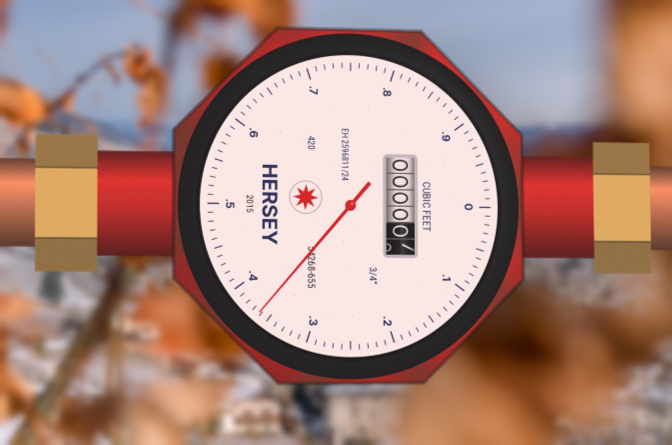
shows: 7.36 ft³
